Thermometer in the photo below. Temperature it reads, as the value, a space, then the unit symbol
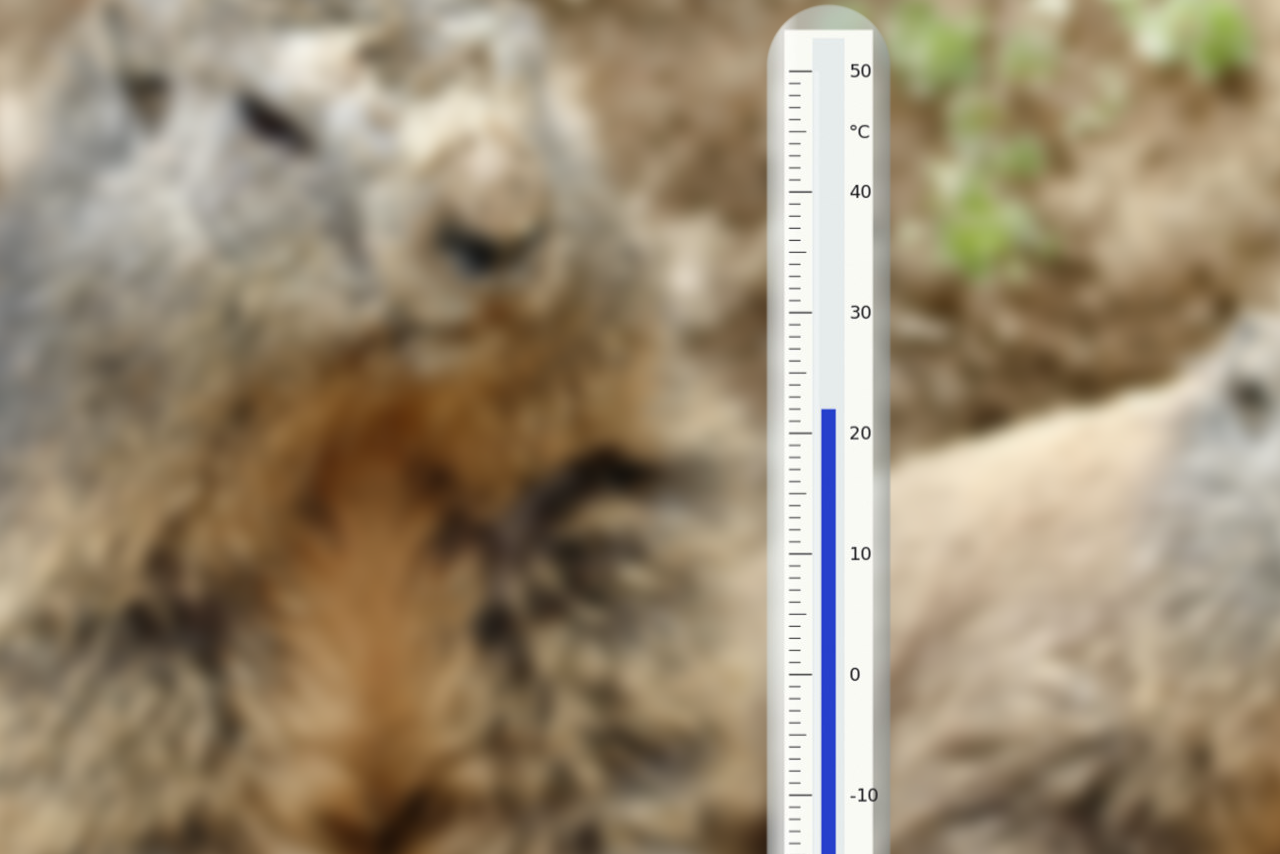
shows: 22 °C
